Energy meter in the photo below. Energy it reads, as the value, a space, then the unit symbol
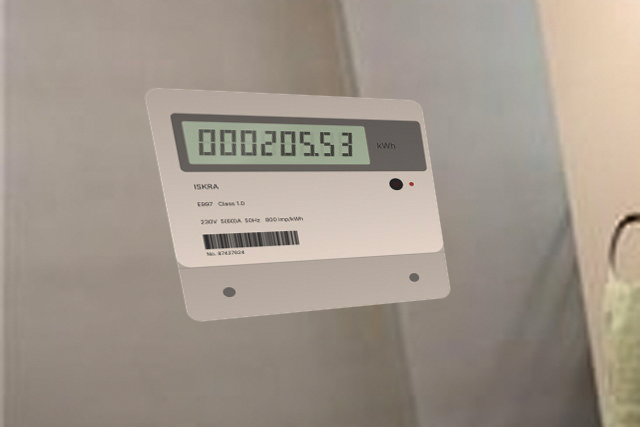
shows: 205.53 kWh
